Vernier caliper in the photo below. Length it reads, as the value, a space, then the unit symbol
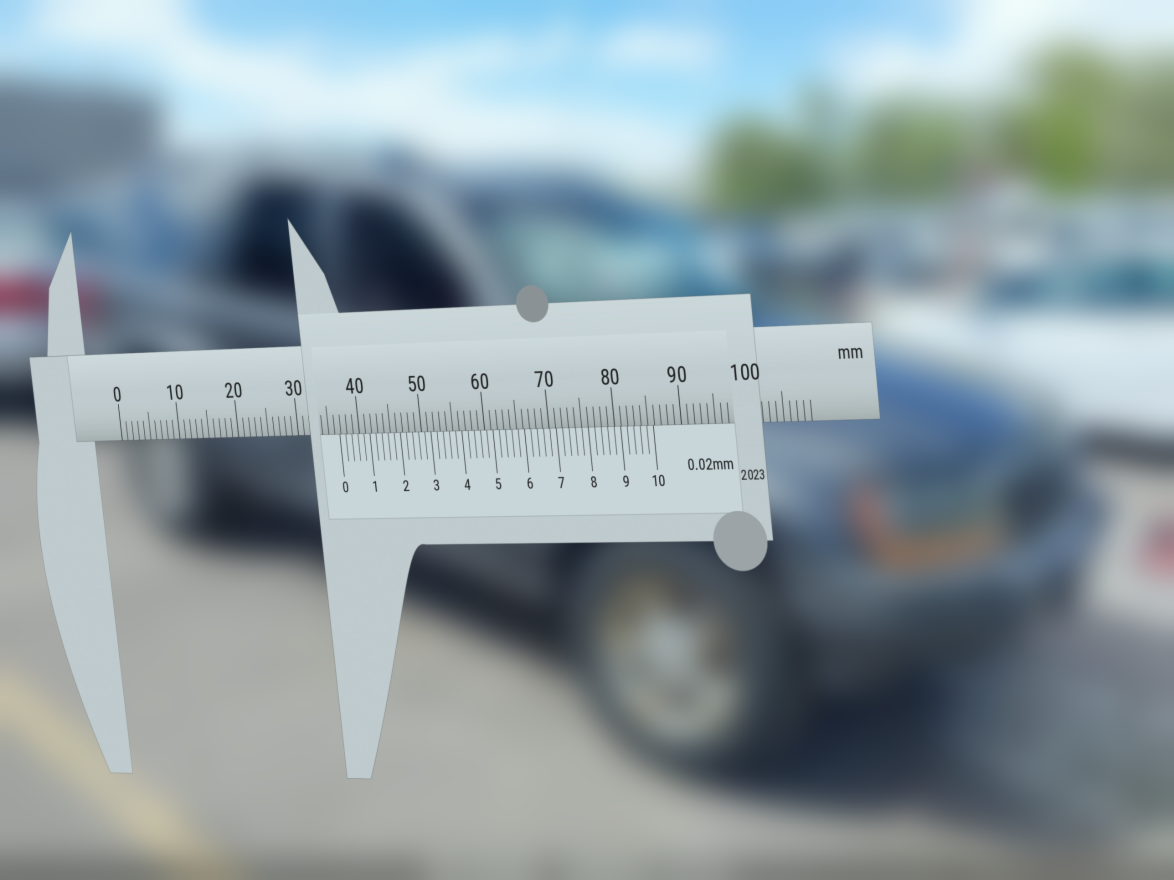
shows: 36.8 mm
